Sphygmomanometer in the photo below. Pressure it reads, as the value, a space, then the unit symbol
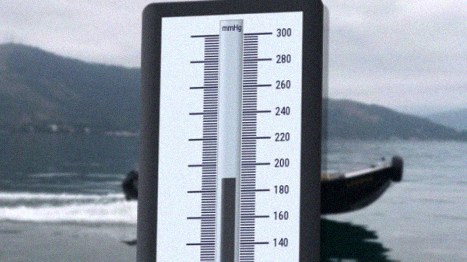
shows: 190 mmHg
